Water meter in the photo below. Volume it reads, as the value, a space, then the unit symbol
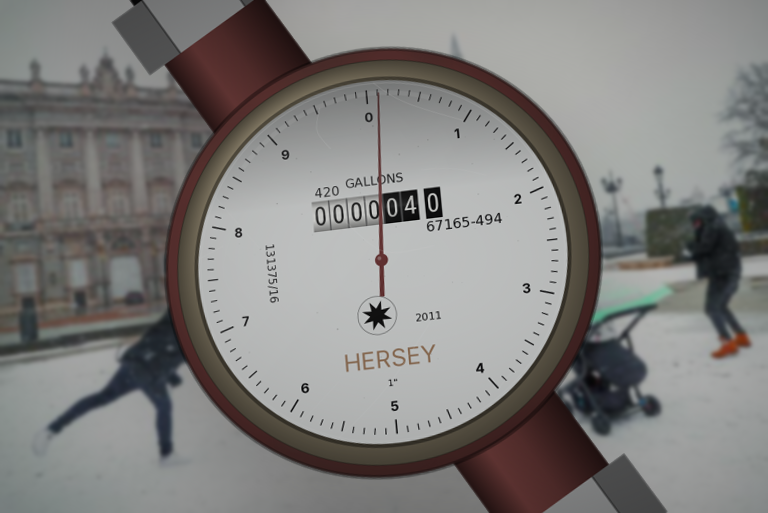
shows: 40.1 gal
